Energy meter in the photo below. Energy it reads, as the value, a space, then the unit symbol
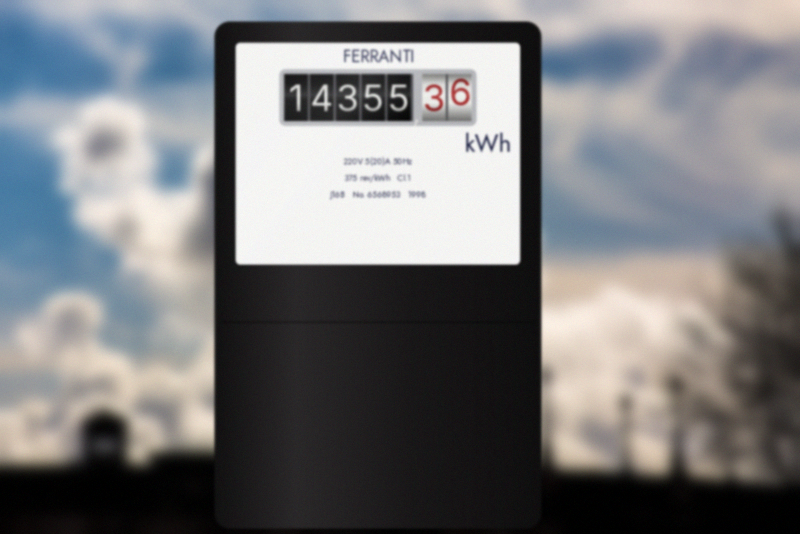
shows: 14355.36 kWh
